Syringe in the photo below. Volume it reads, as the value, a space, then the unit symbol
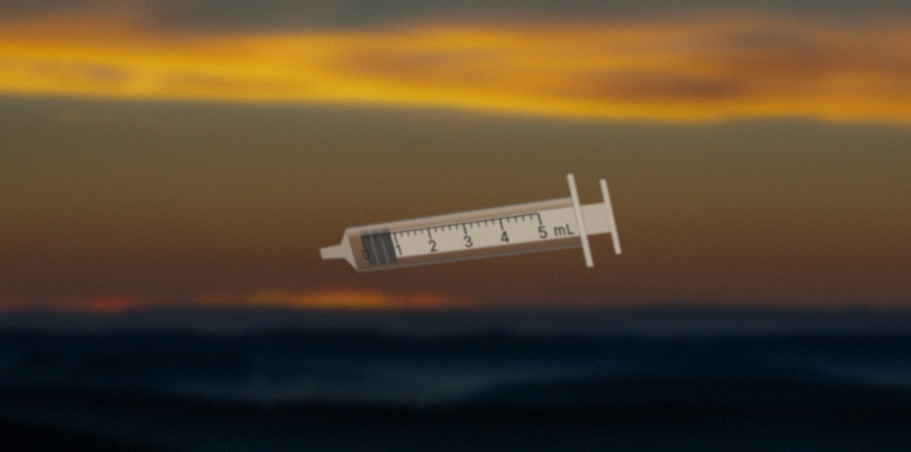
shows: 0 mL
